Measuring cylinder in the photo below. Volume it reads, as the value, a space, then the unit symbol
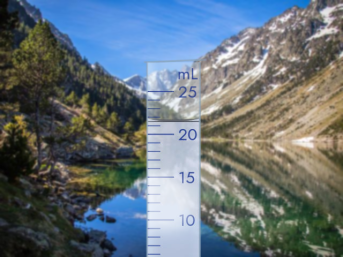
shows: 21.5 mL
